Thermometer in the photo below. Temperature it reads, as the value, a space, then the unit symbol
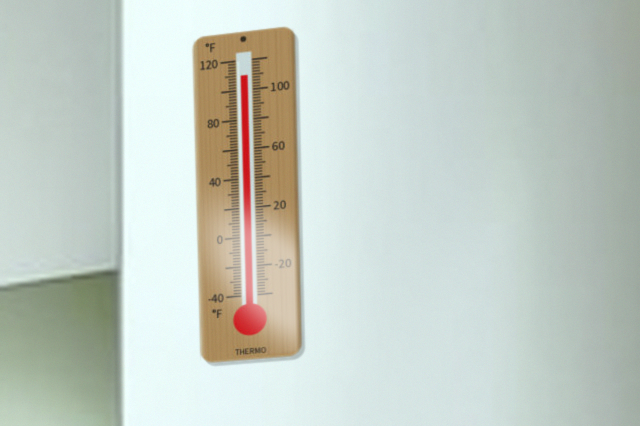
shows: 110 °F
